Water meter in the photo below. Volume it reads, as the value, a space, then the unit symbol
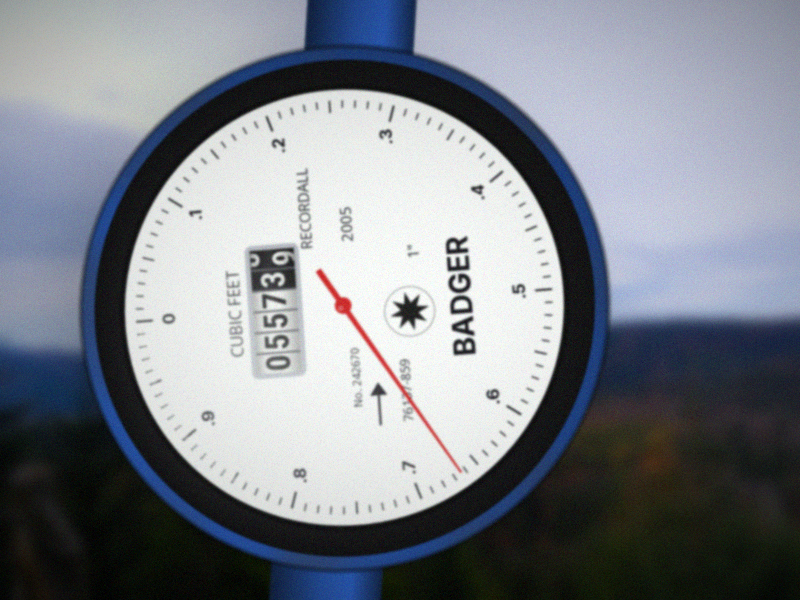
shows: 55738.66 ft³
